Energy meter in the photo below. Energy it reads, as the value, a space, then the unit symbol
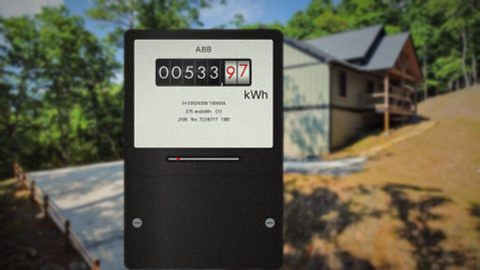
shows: 533.97 kWh
